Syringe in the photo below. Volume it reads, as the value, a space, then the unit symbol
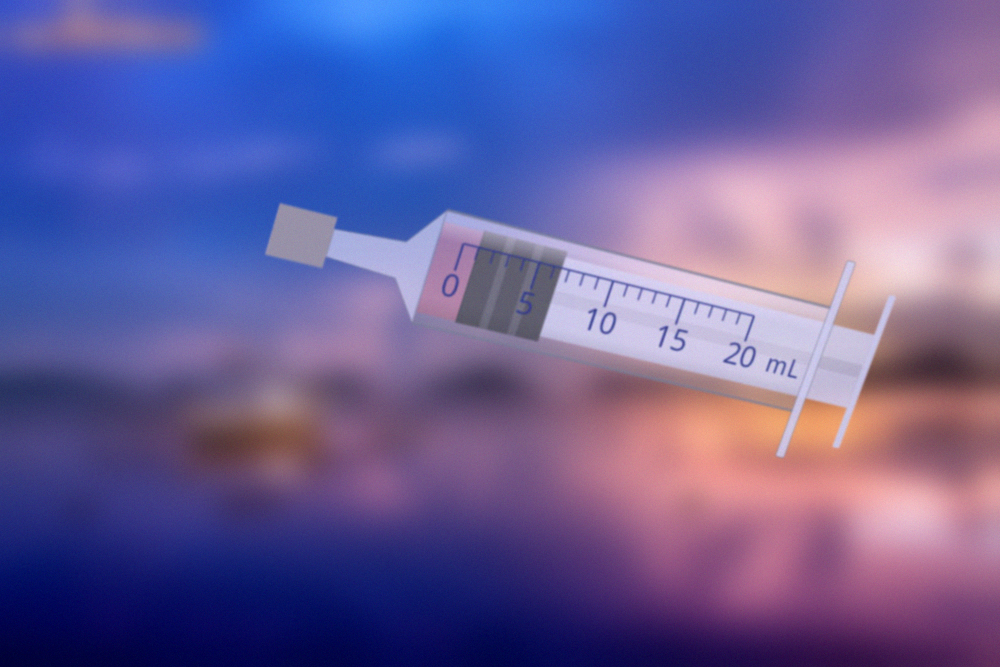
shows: 1 mL
